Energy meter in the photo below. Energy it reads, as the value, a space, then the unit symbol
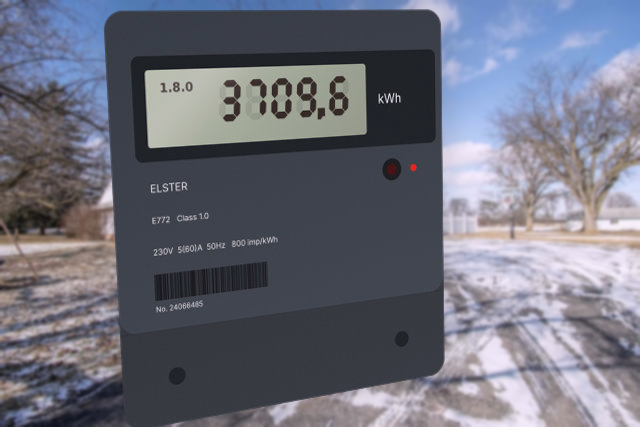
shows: 3709.6 kWh
